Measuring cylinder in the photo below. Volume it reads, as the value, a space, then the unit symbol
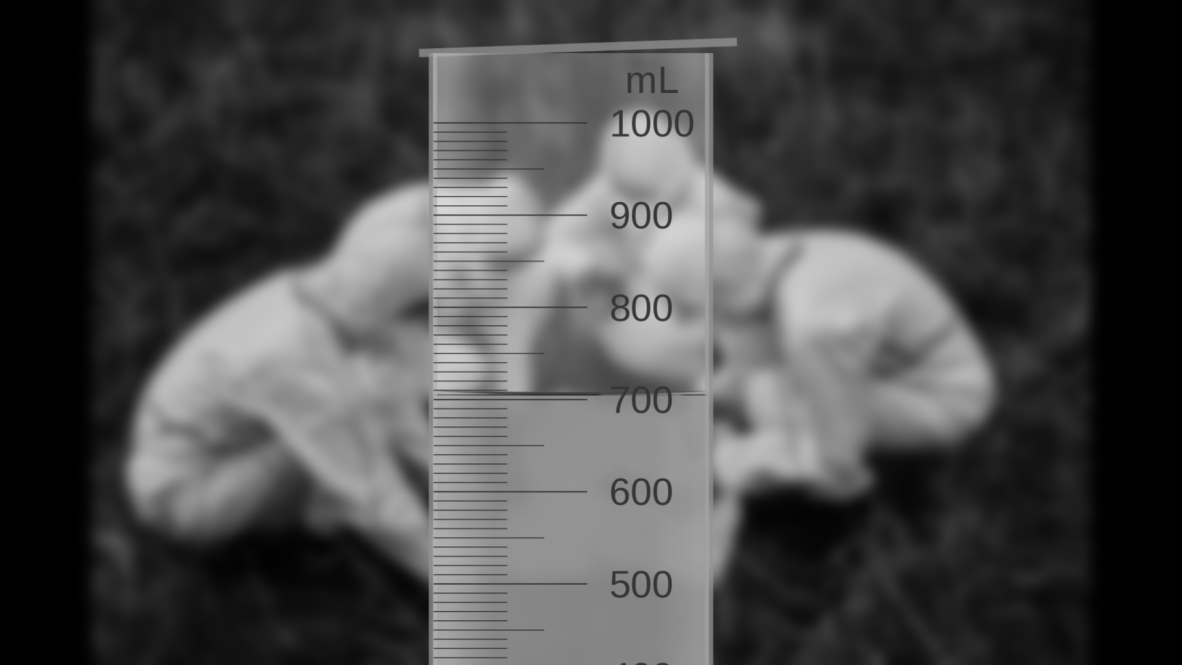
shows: 705 mL
